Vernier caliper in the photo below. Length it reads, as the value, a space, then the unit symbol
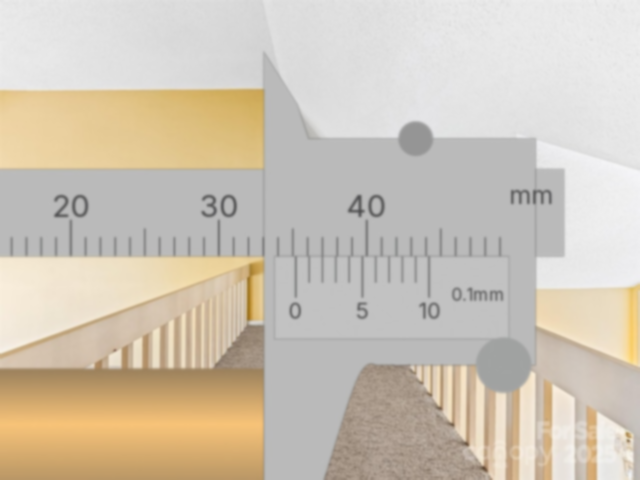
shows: 35.2 mm
